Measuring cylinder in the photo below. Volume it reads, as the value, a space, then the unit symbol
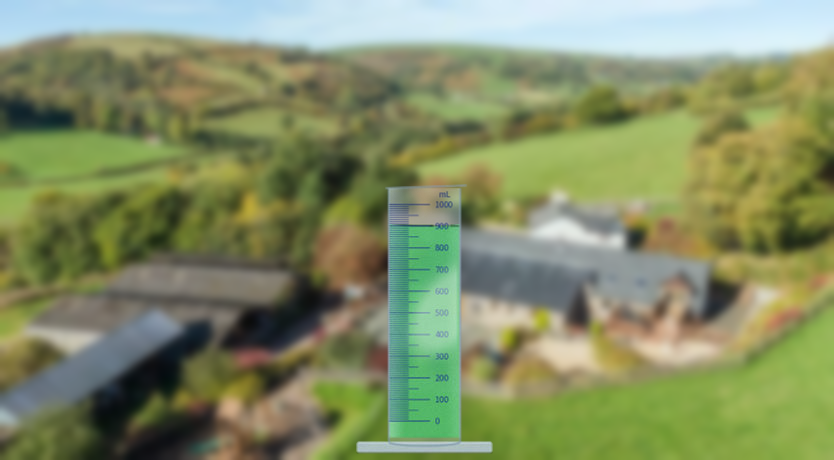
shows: 900 mL
